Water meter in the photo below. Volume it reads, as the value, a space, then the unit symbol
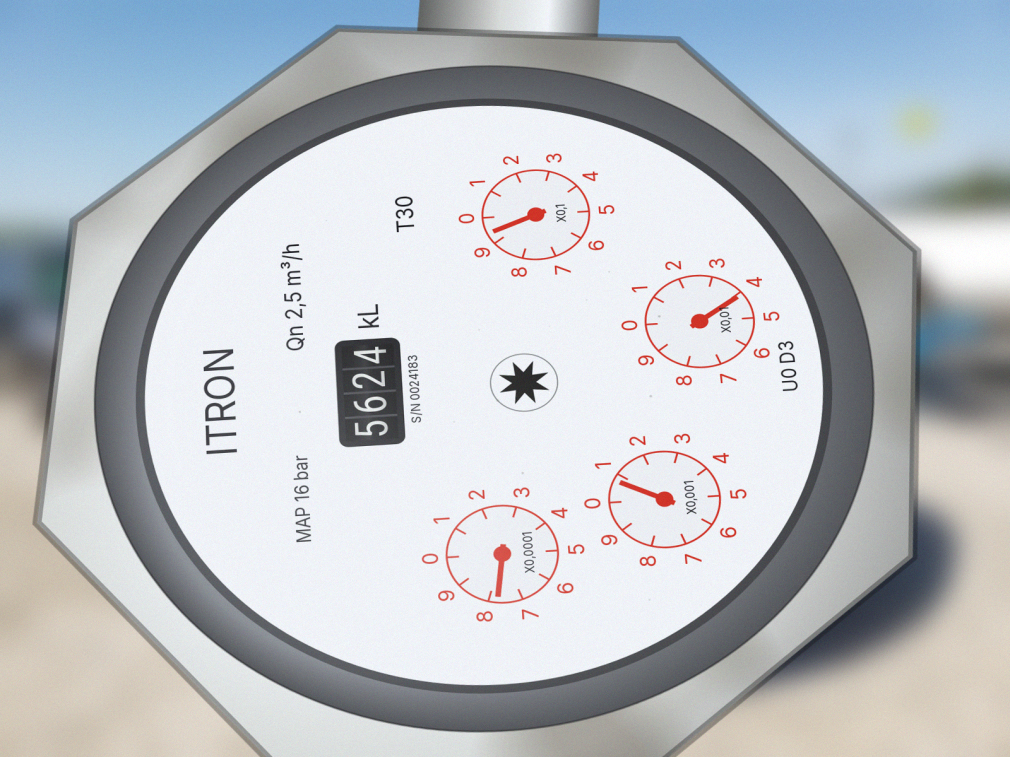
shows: 5623.9407 kL
